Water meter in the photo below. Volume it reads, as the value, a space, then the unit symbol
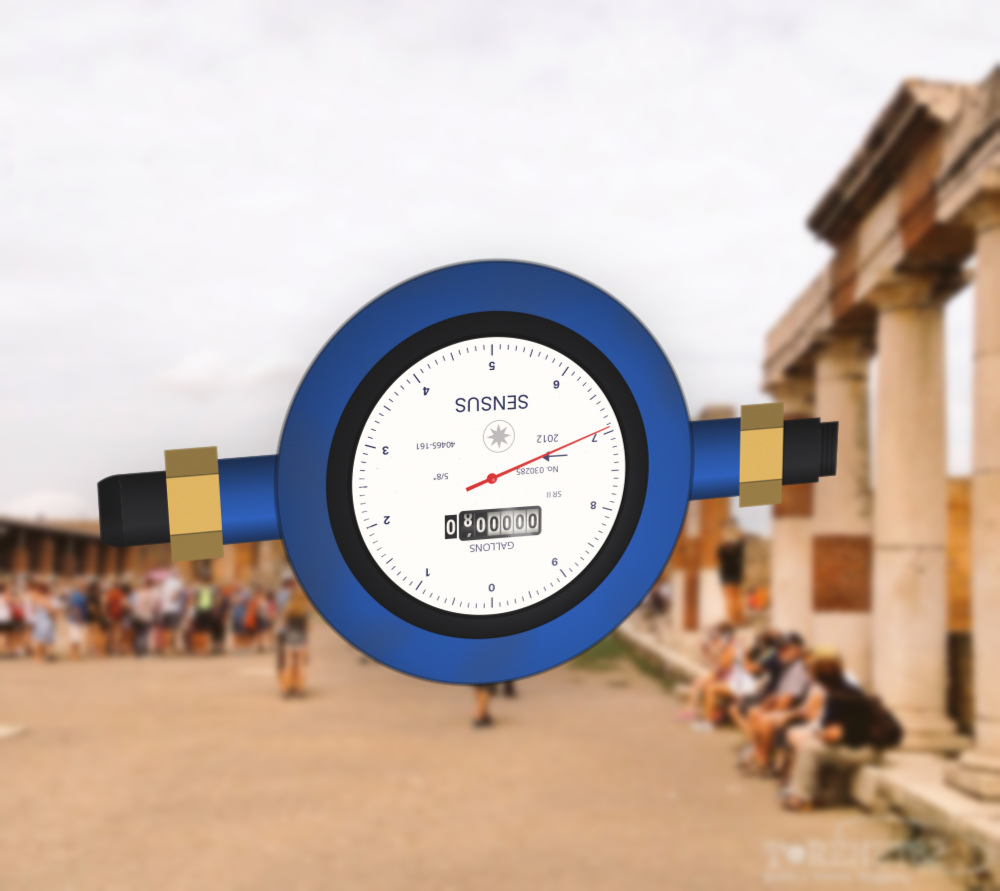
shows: 76.9 gal
